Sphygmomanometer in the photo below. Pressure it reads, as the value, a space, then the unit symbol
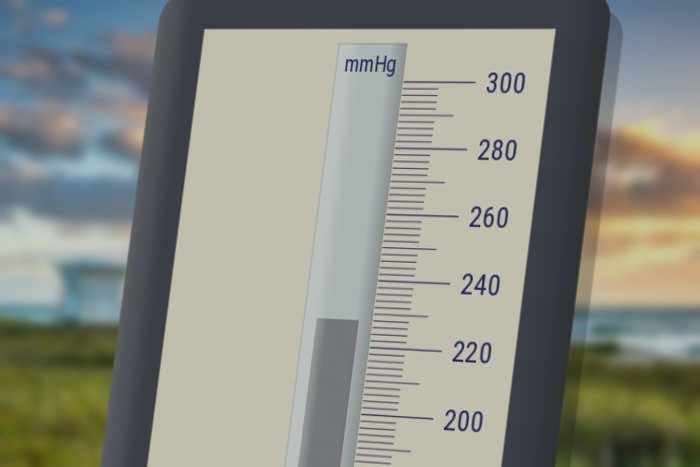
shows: 228 mmHg
